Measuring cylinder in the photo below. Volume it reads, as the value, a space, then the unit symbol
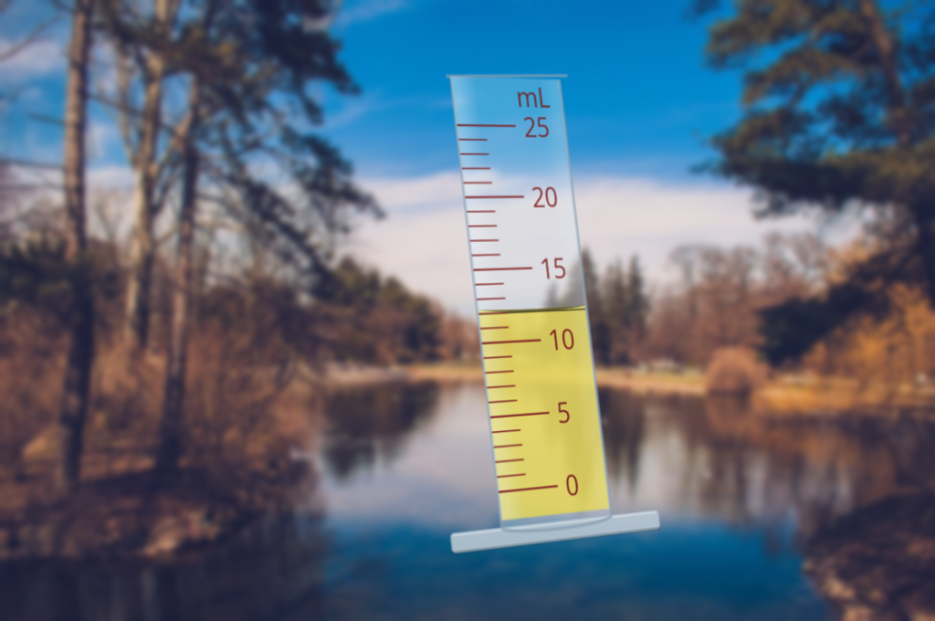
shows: 12 mL
